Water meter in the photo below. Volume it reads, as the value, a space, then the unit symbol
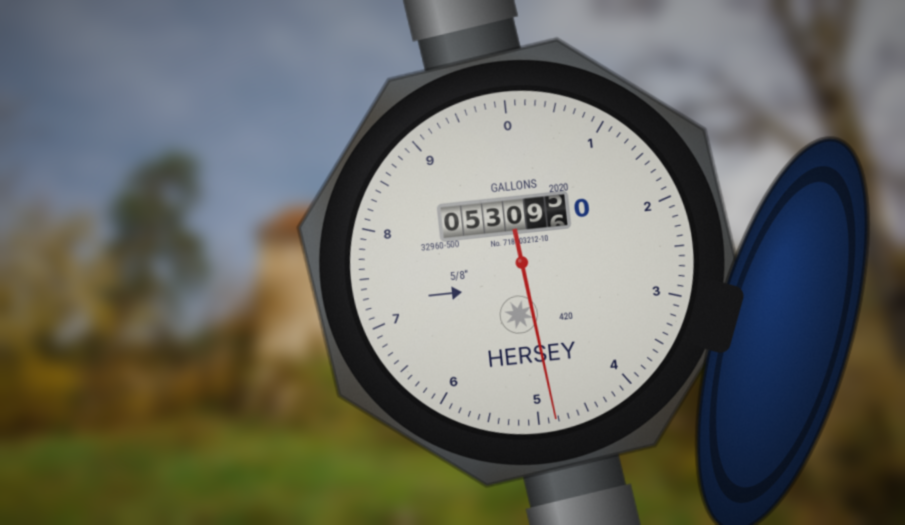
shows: 530954.8 gal
